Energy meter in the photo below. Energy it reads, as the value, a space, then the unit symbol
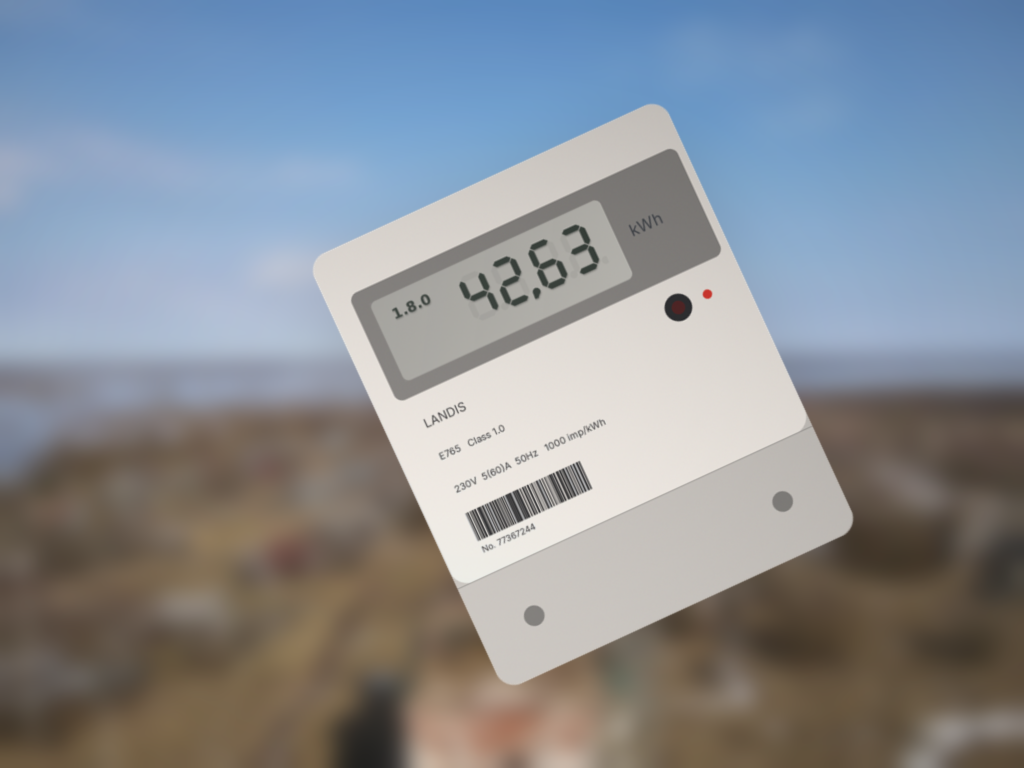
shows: 42.63 kWh
